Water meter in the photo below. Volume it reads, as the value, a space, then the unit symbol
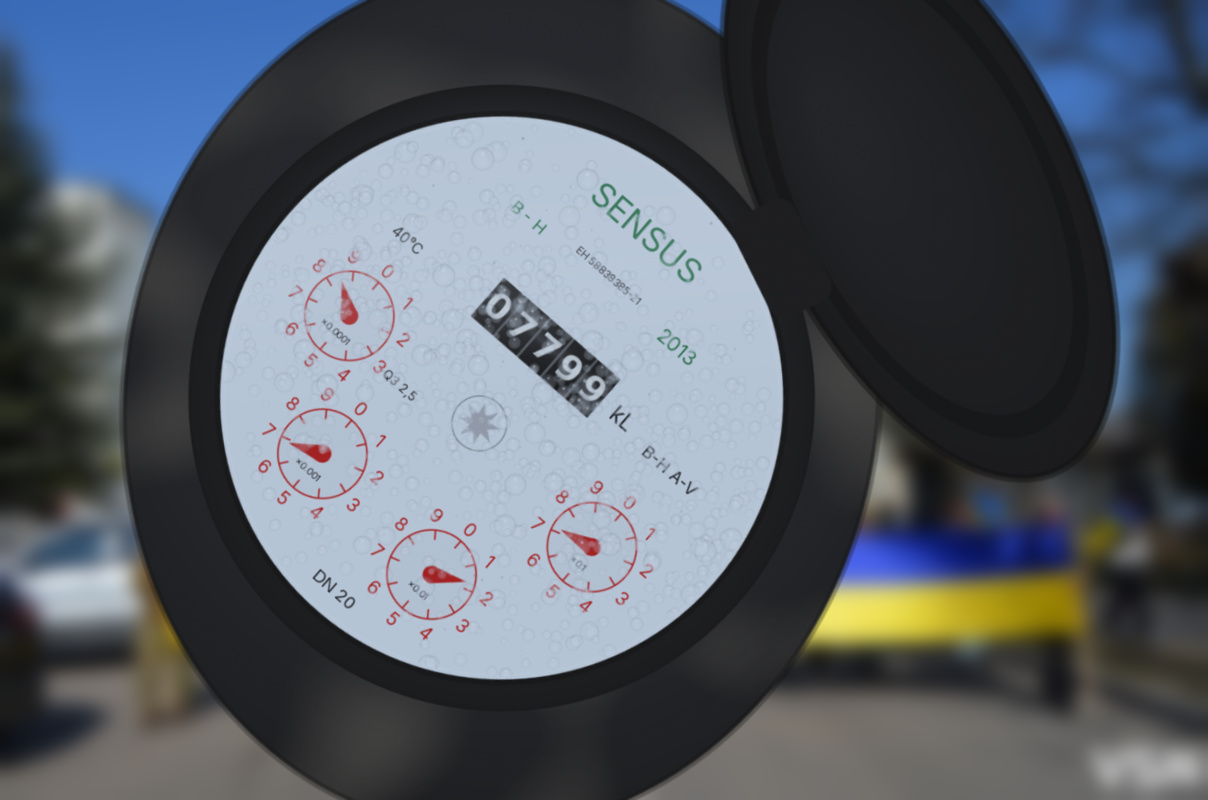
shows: 7799.7168 kL
